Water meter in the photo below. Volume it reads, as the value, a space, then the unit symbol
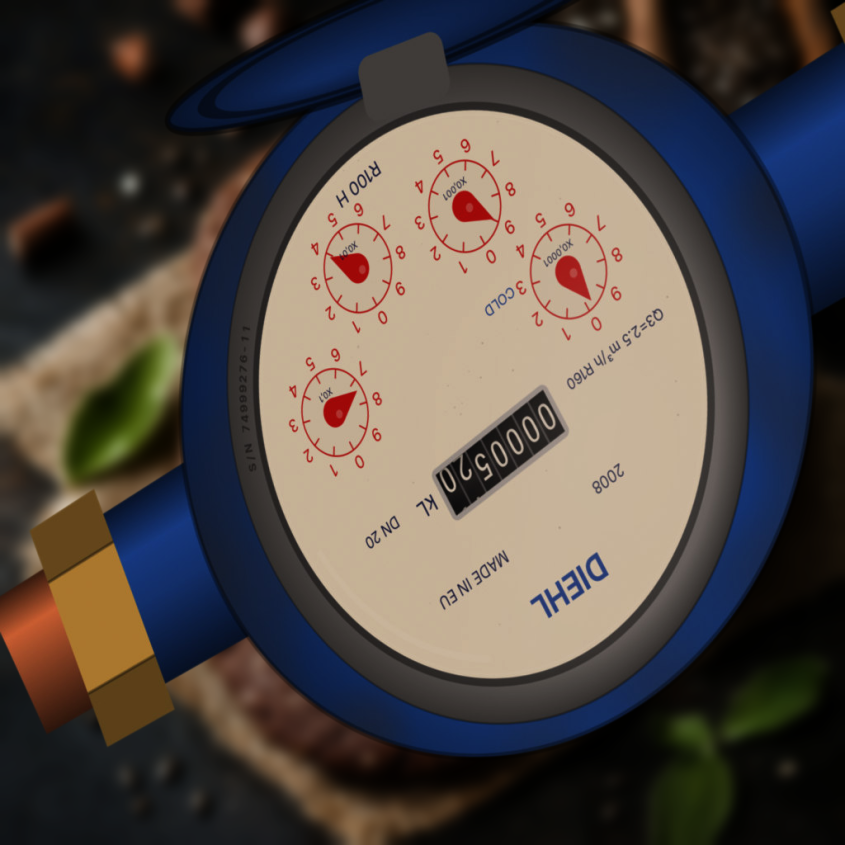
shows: 519.7389 kL
